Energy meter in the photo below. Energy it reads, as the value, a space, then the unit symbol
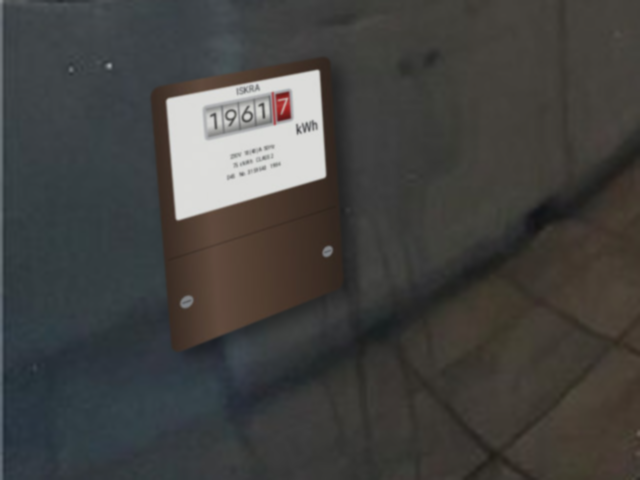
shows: 1961.7 kWh
